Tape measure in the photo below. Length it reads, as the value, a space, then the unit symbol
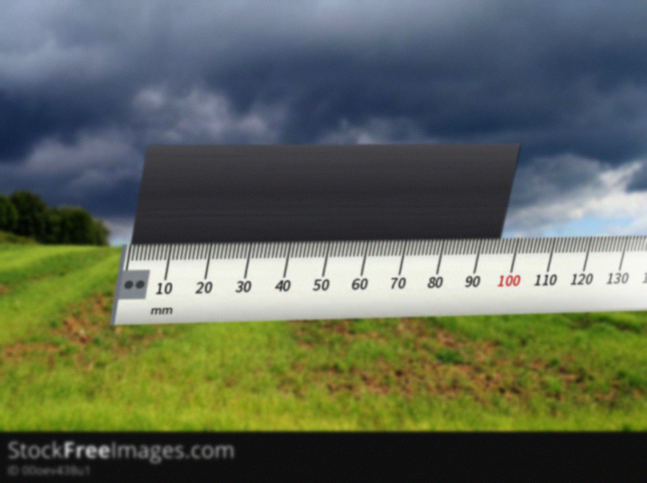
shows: 95 mm
